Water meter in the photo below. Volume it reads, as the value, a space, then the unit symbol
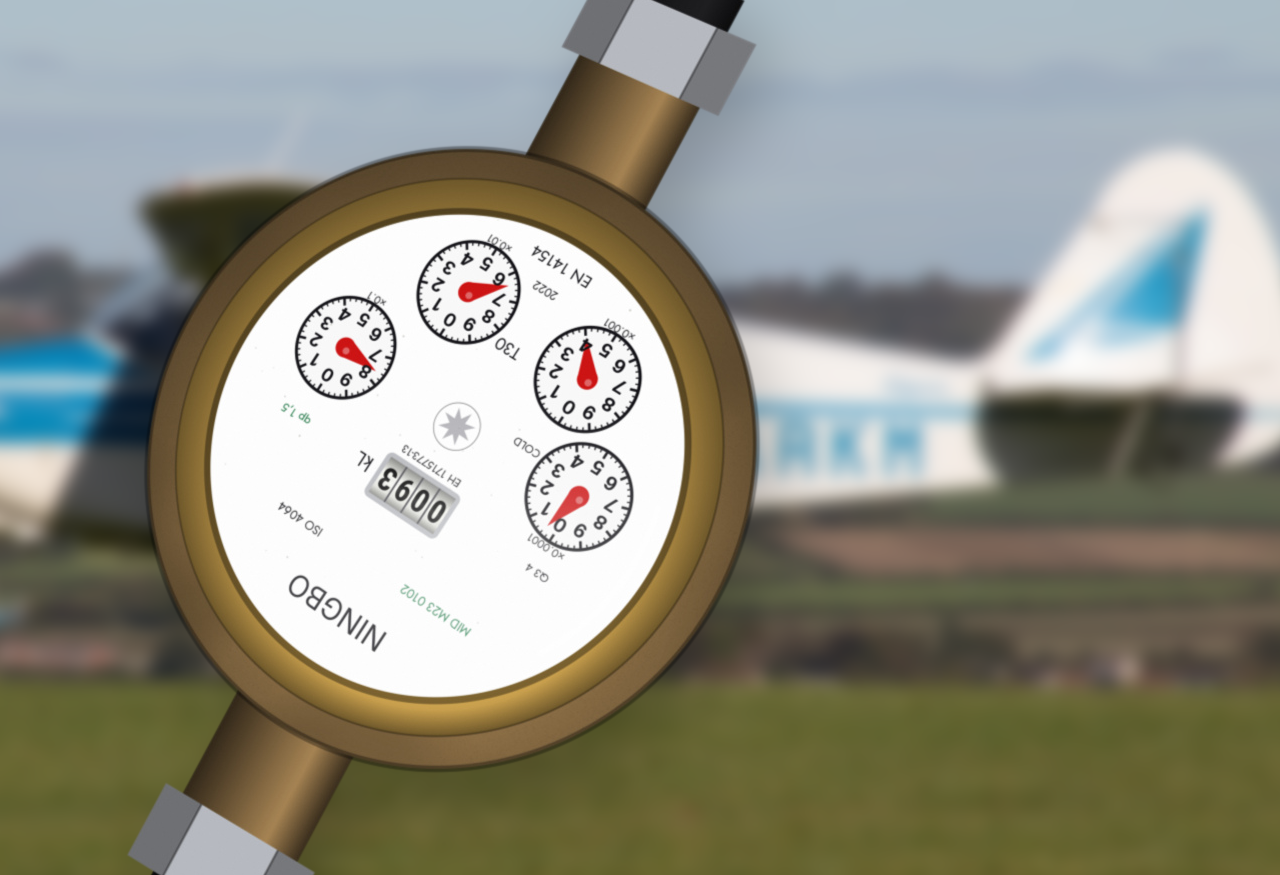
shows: 93.7640 kL
